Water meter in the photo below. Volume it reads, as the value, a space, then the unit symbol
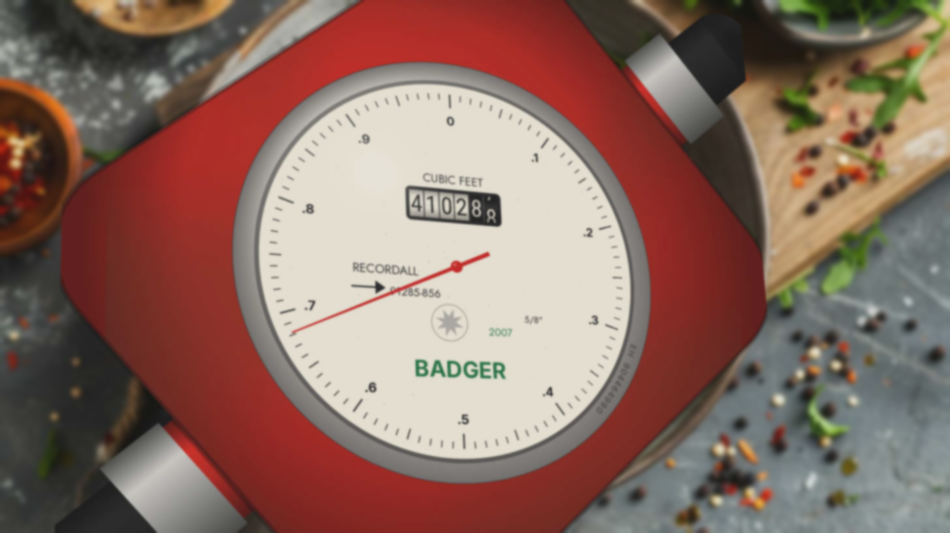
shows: 410287.68 ft³
